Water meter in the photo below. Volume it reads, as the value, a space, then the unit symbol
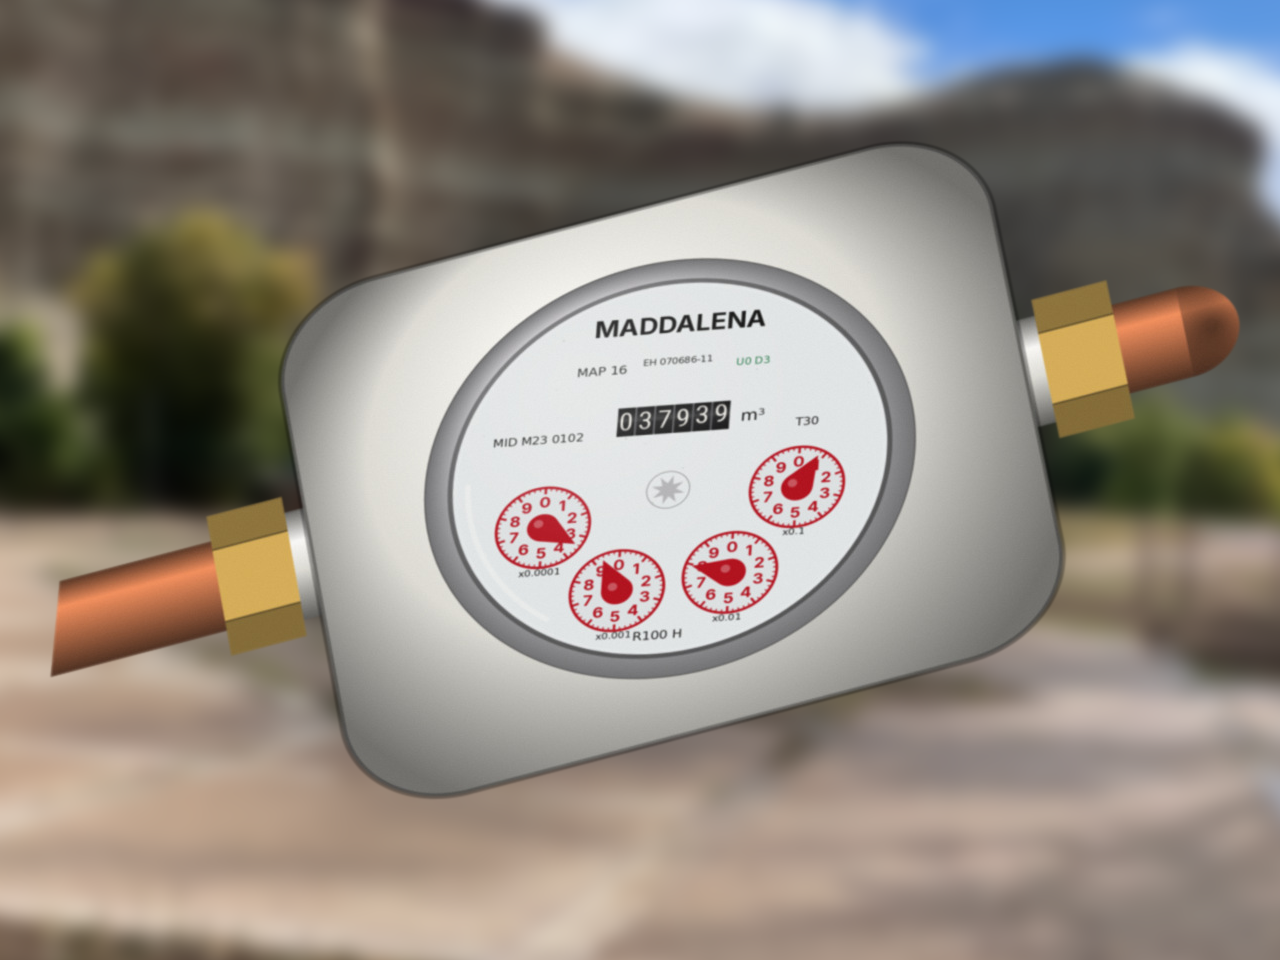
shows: 37939.0793 m³
